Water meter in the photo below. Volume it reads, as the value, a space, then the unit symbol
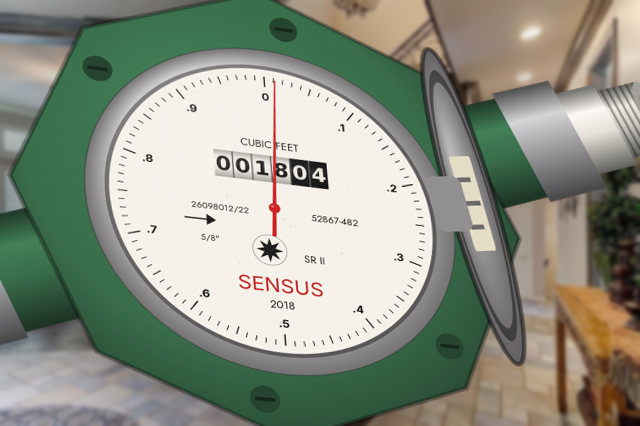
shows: 1804.01 ft³
